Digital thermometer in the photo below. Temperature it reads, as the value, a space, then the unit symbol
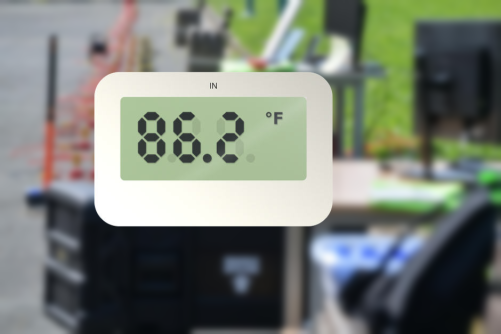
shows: 86.2 °F
